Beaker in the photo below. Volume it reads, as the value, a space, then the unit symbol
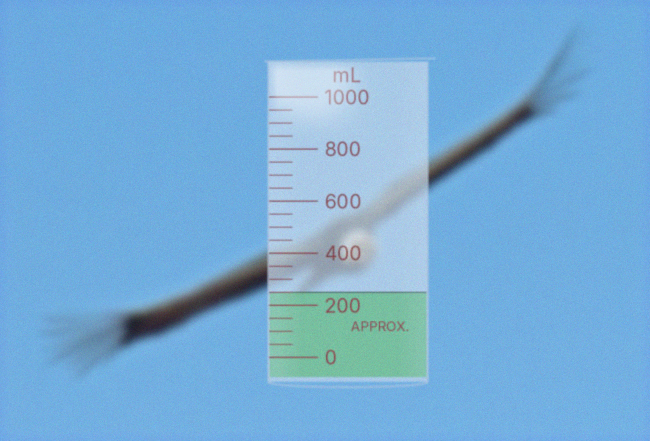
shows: 250 mL
